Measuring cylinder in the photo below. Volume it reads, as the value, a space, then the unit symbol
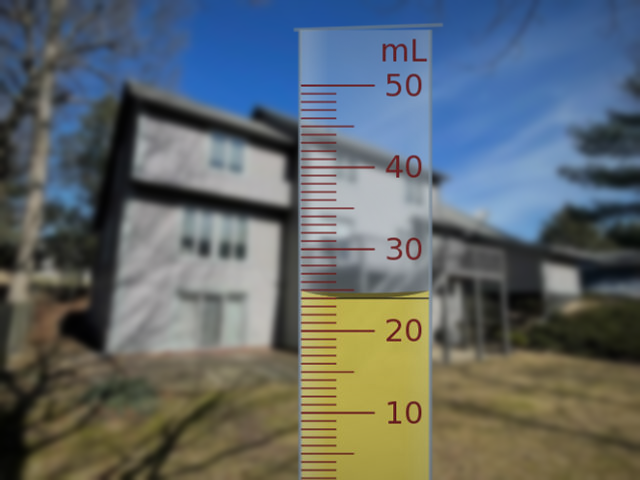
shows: 24 mL
